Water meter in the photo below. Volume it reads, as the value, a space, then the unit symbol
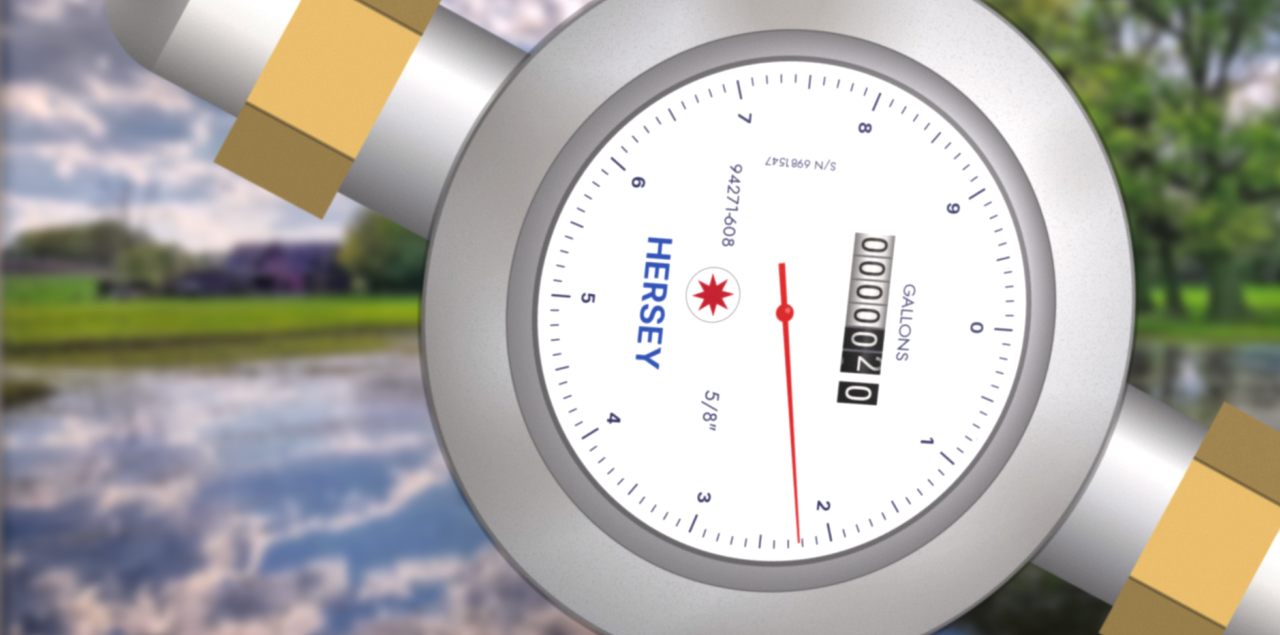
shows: 22.2 gal
